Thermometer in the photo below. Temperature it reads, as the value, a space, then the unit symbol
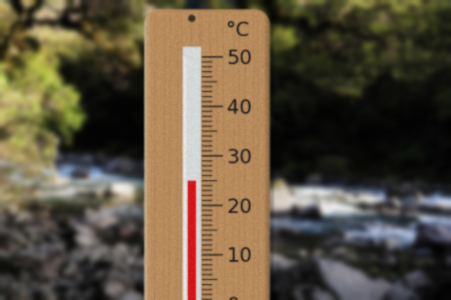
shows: 25 °C
